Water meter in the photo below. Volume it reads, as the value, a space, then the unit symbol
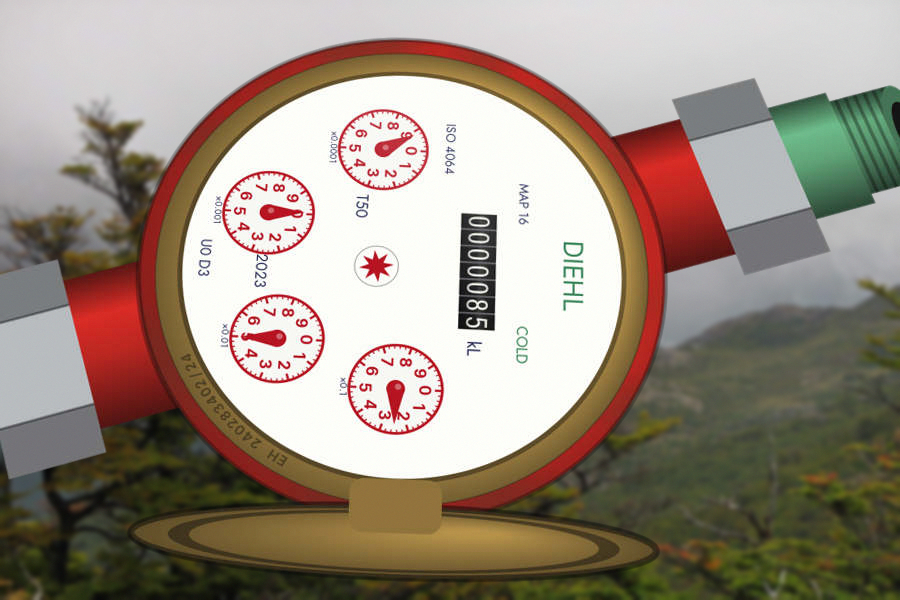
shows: 85.2499 kL
